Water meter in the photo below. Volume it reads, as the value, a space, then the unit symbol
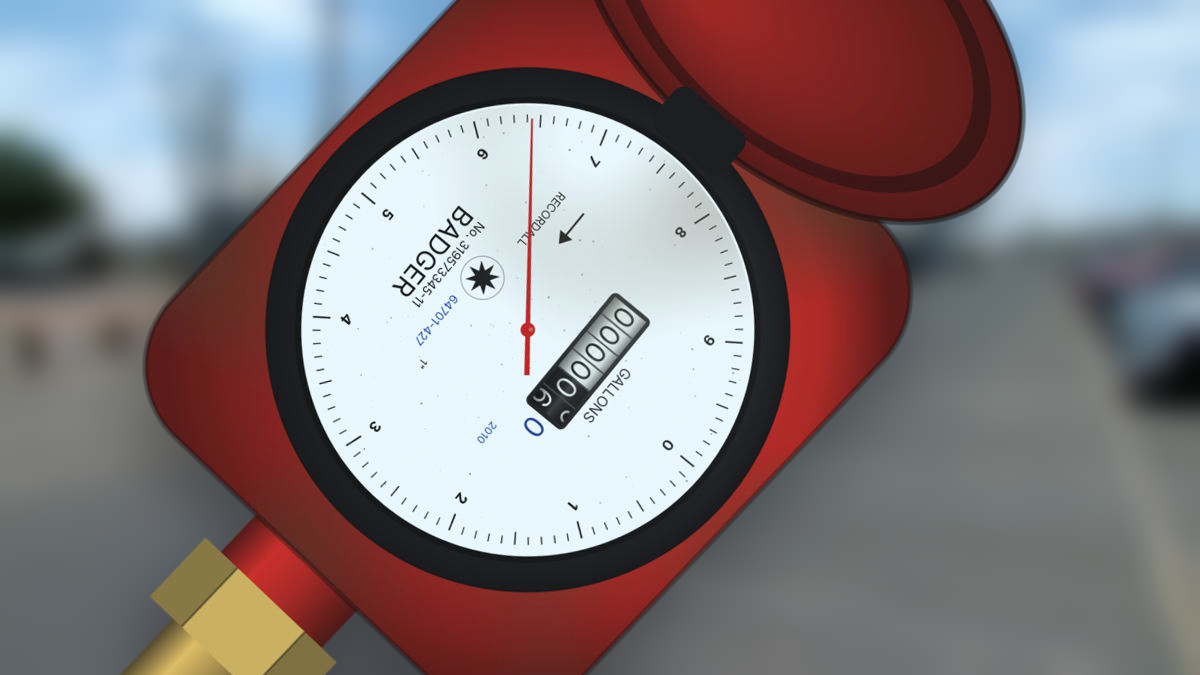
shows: 56.4 gal
